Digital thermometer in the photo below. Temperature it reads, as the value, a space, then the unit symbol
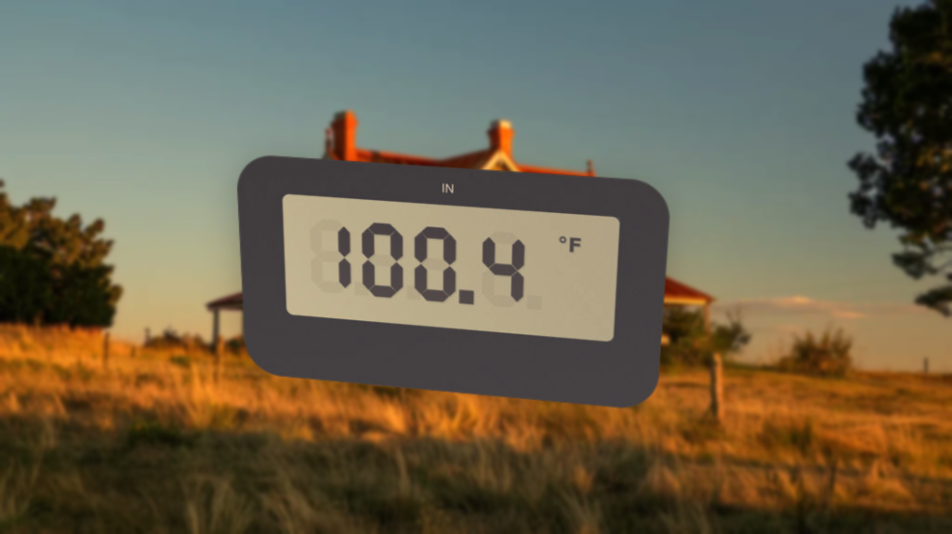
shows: 100.4 °F
